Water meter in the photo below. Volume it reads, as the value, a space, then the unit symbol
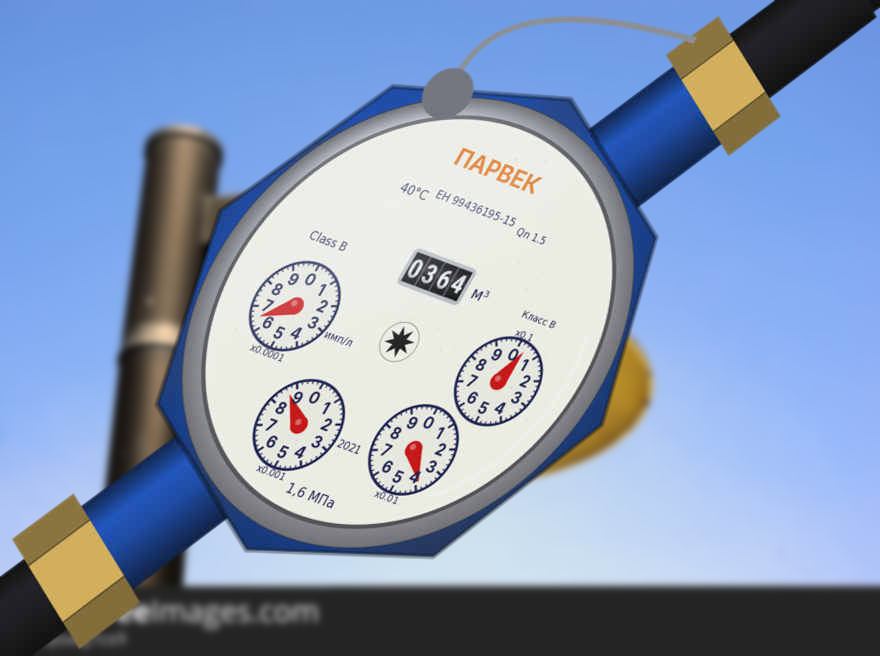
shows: 364.0386 m³
